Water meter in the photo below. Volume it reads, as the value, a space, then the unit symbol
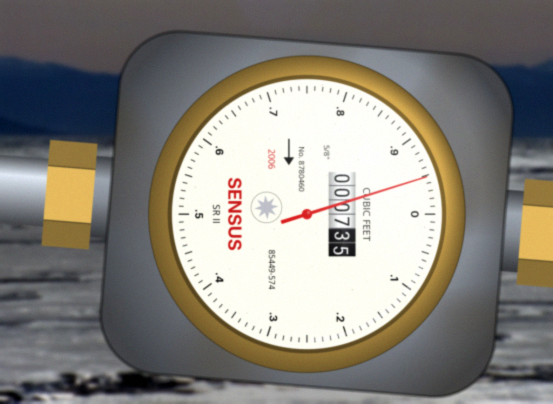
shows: 734.95 ft³
